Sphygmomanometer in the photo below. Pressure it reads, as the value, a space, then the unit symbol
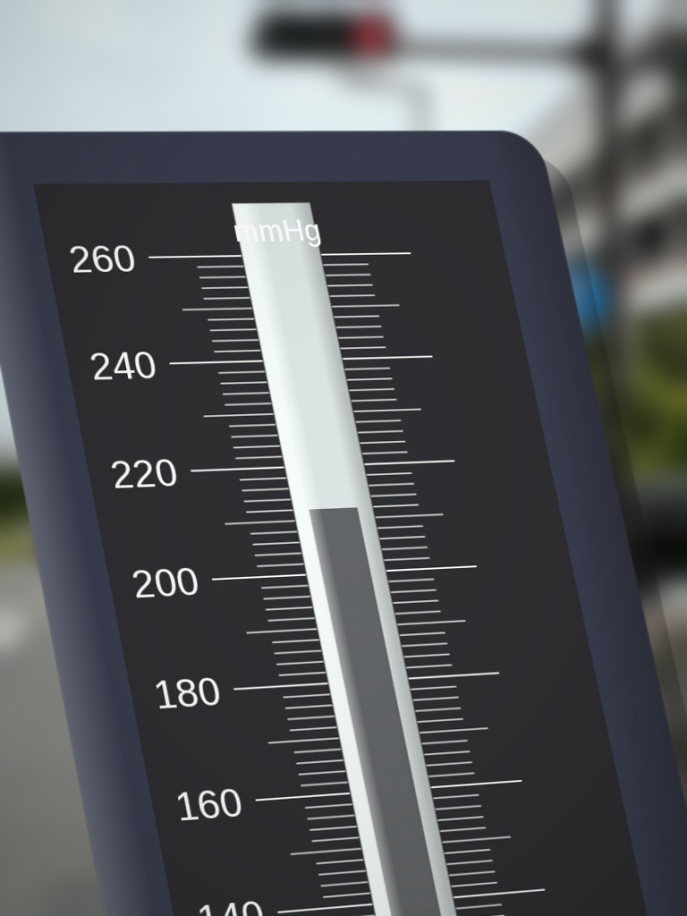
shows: 212 mmHg
